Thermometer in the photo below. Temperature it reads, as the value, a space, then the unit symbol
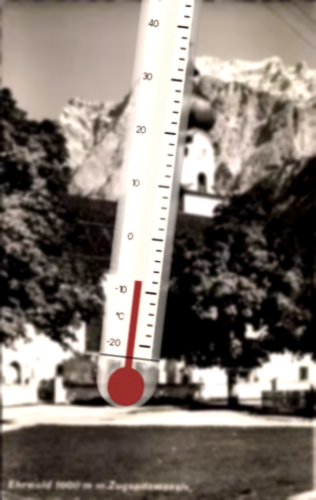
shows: -8 °C
